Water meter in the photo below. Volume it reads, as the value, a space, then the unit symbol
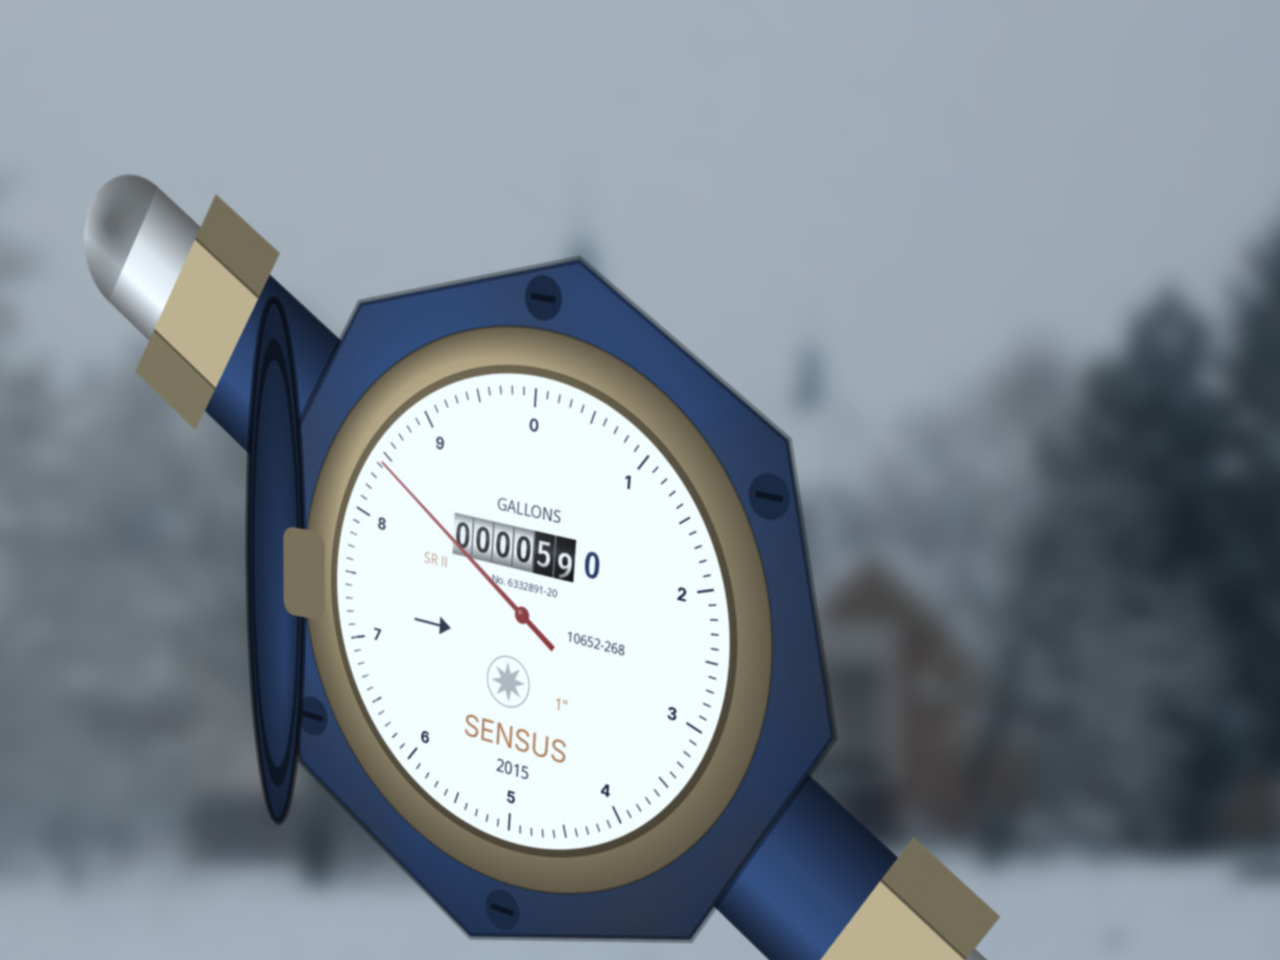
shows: 588.4 gal
